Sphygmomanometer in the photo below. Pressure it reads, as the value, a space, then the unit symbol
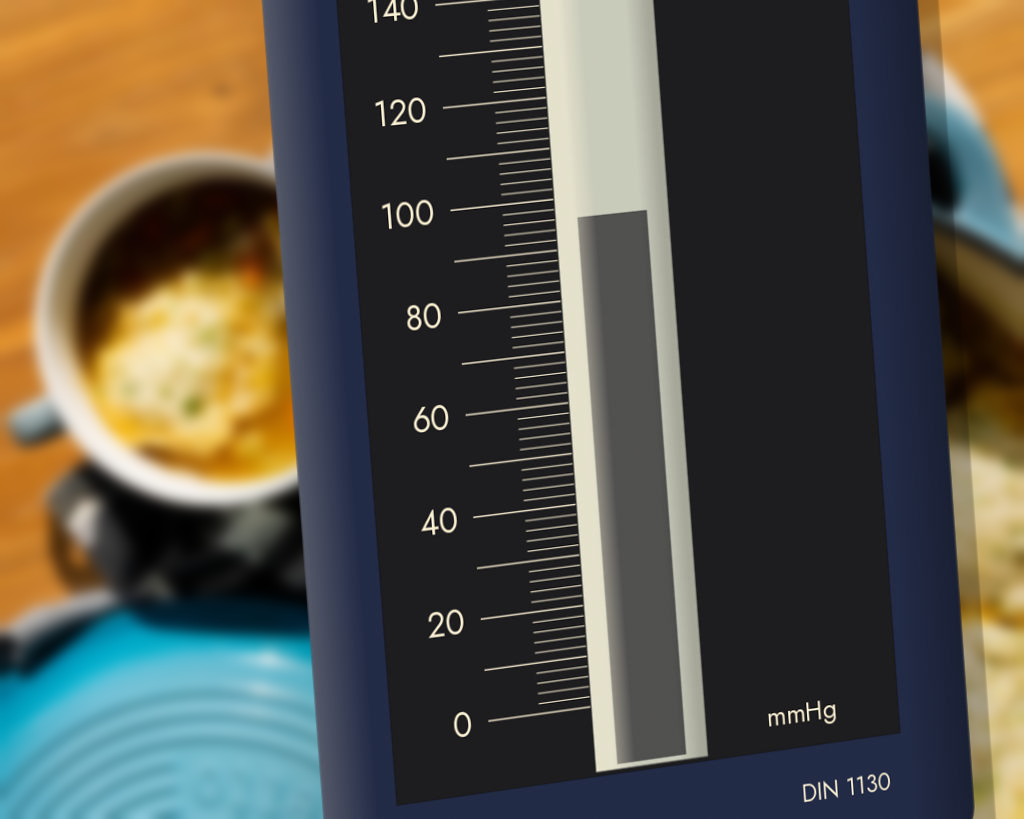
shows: 96 mmHg
